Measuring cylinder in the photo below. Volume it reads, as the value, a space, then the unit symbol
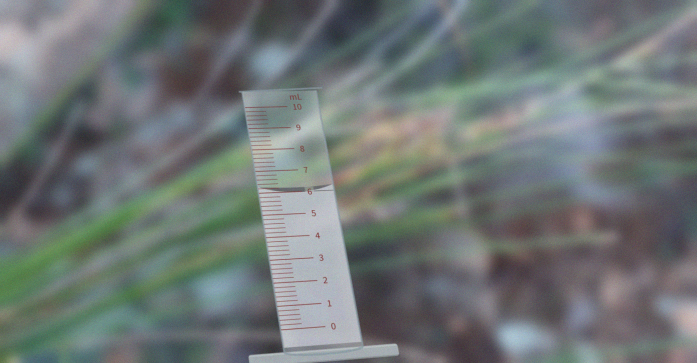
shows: 6 mL
